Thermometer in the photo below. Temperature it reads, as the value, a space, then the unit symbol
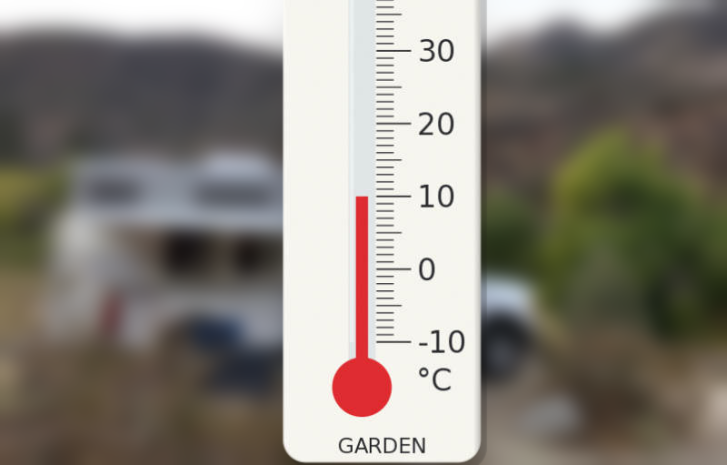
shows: 10 °C
